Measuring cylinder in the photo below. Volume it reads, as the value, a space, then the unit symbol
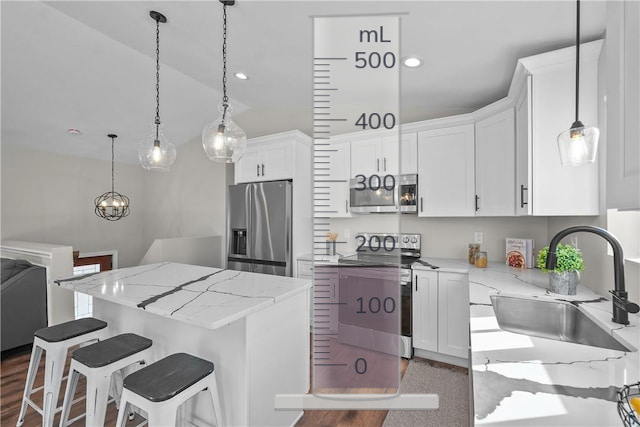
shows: 160 mL
